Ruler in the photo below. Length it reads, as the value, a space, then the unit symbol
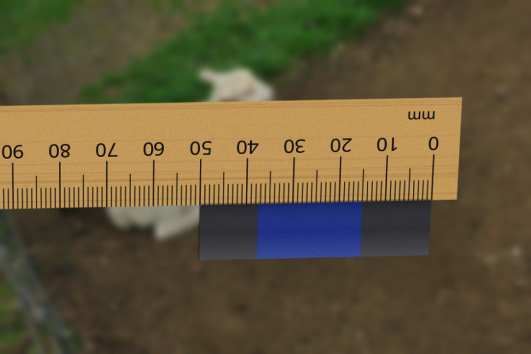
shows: 50 mm
